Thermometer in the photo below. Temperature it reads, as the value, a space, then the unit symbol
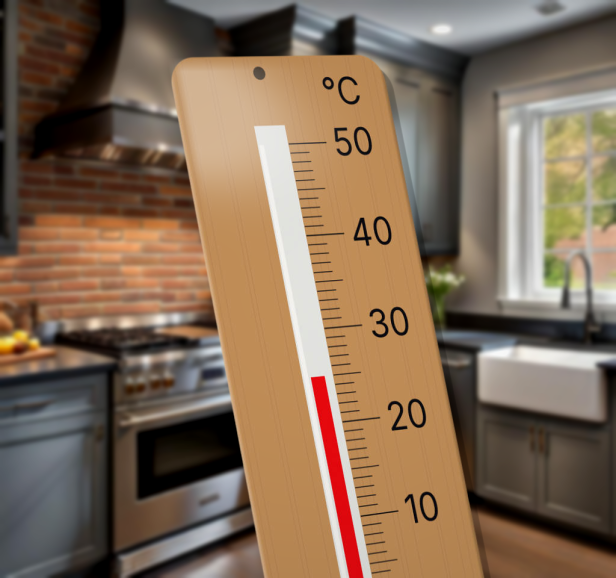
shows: 25 °C
